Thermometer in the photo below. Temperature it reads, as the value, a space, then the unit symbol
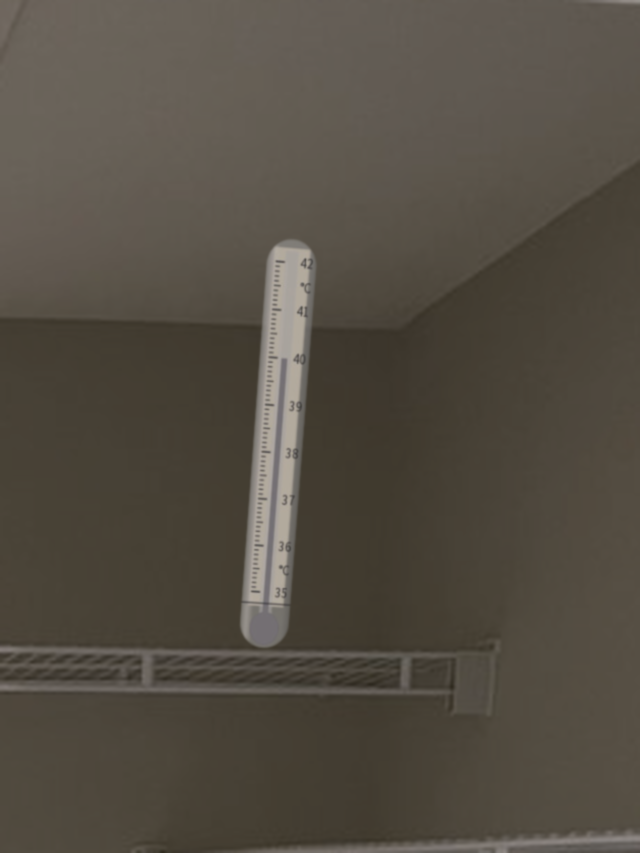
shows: 40 °C
